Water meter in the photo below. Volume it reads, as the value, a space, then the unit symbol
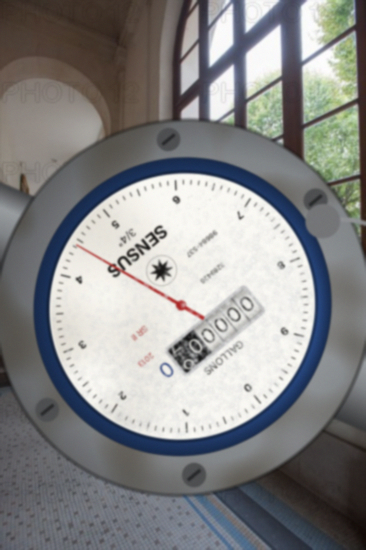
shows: 64.4 gal
